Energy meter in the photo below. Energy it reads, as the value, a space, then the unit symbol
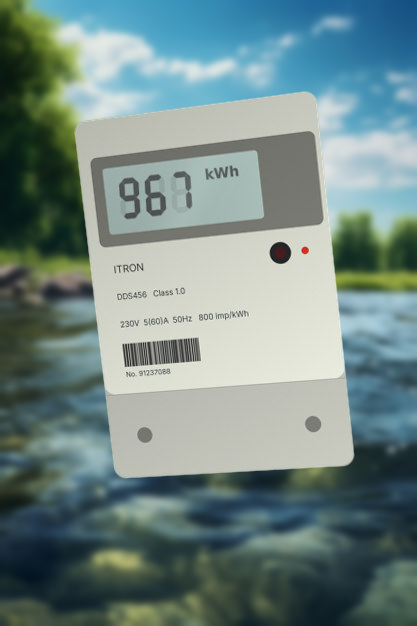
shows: 967 kWh
